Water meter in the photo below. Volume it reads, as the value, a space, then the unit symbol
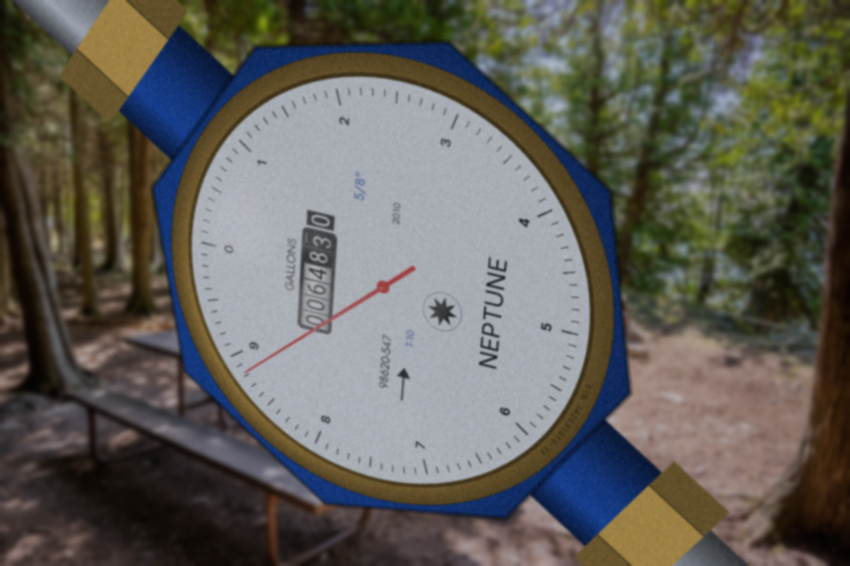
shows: 64828.8 gal
